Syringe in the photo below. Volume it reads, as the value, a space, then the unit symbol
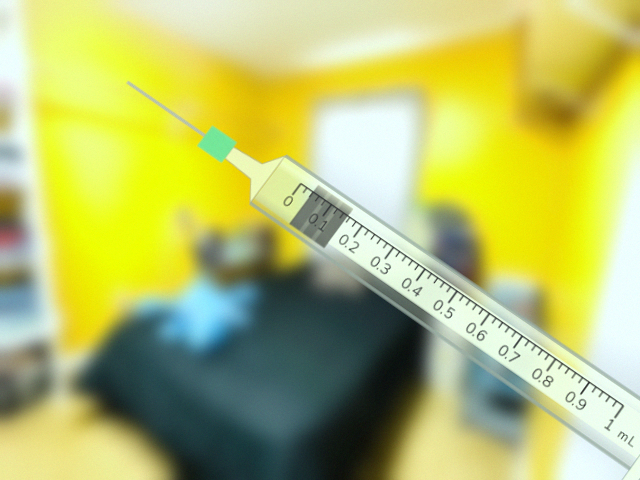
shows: 0.04 mL
